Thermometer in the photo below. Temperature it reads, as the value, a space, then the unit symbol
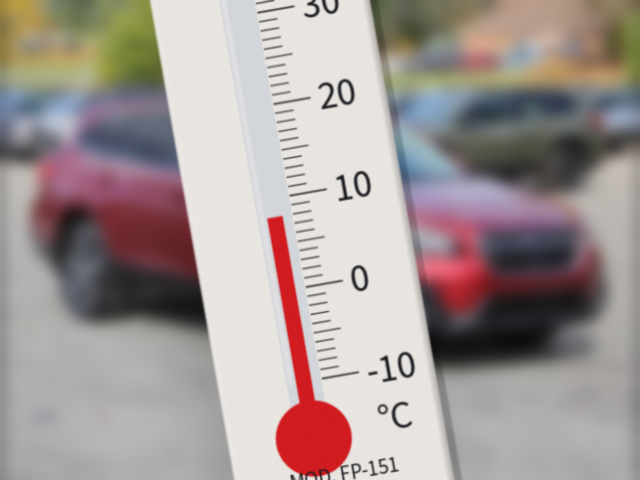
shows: 8 °C
